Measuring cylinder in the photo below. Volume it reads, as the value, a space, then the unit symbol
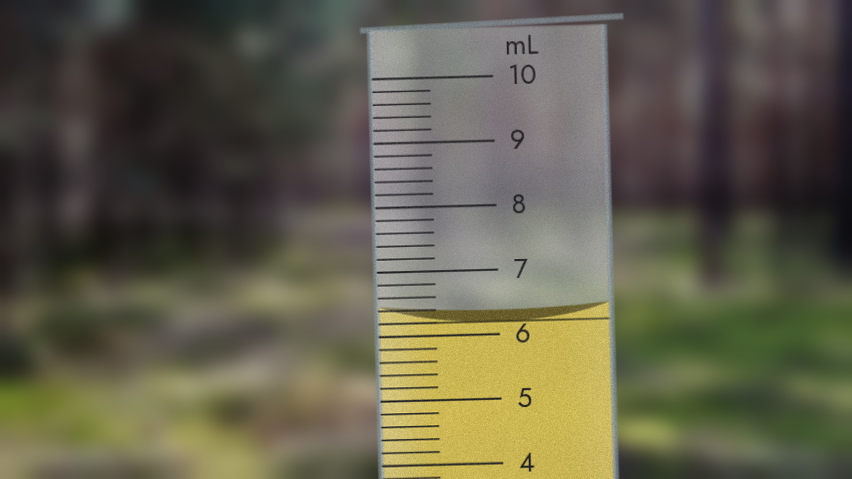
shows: 6.2 mL
